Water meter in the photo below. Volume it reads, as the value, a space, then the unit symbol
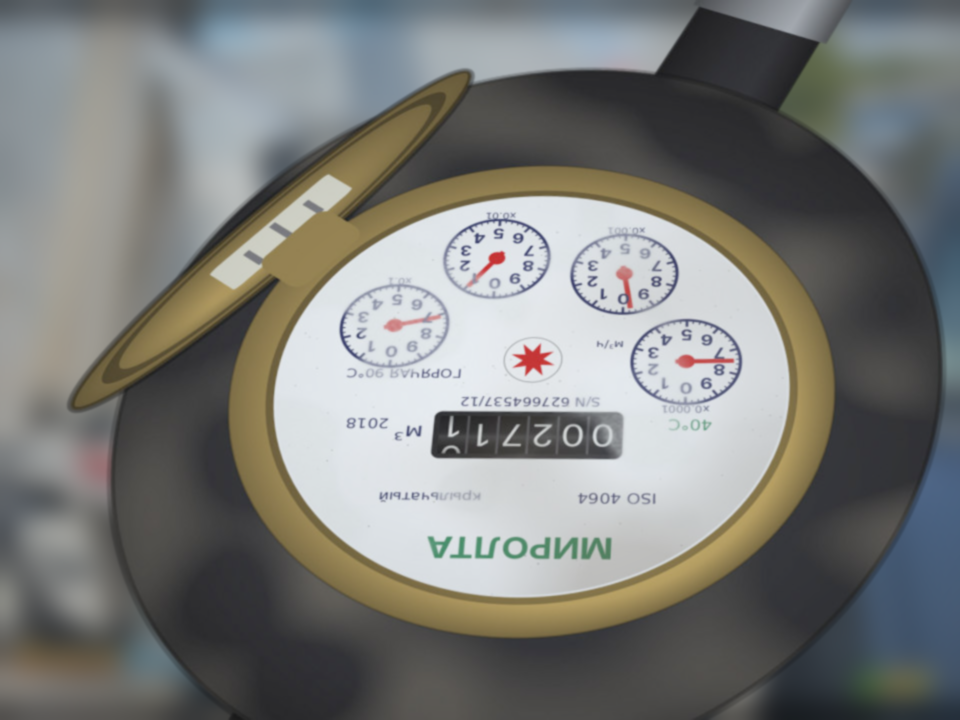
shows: 2710.7097 m³
